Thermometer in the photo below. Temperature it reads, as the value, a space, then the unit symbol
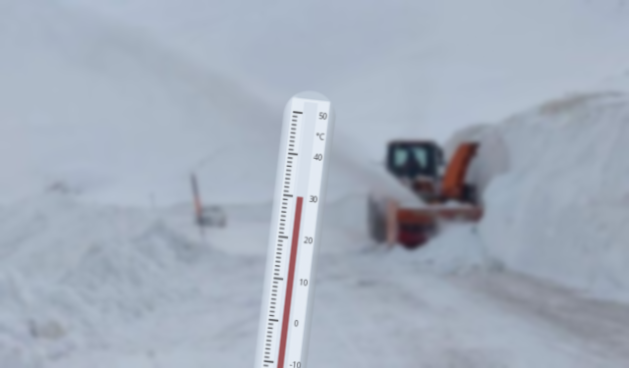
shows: 30 °C
